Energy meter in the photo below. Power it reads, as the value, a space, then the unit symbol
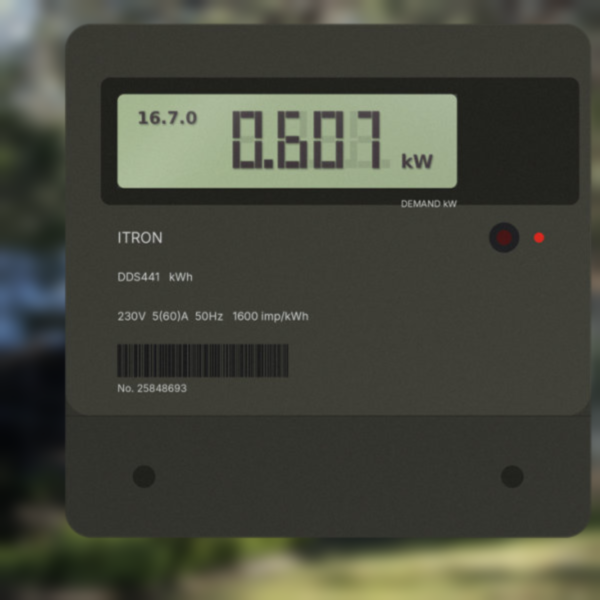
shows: 0.607 kW
